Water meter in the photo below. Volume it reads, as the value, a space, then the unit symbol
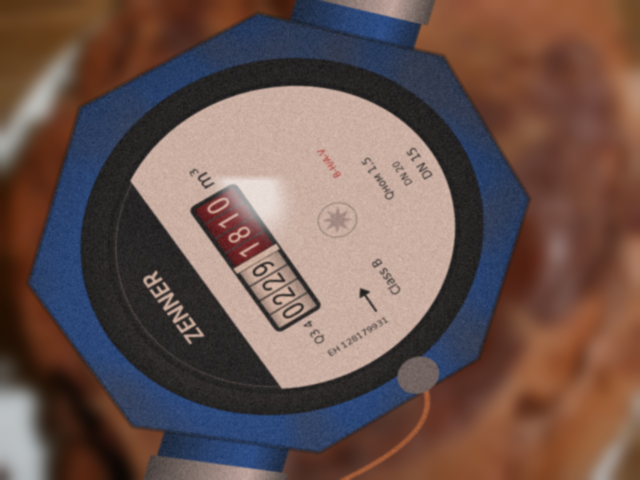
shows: 229.1810 m³
